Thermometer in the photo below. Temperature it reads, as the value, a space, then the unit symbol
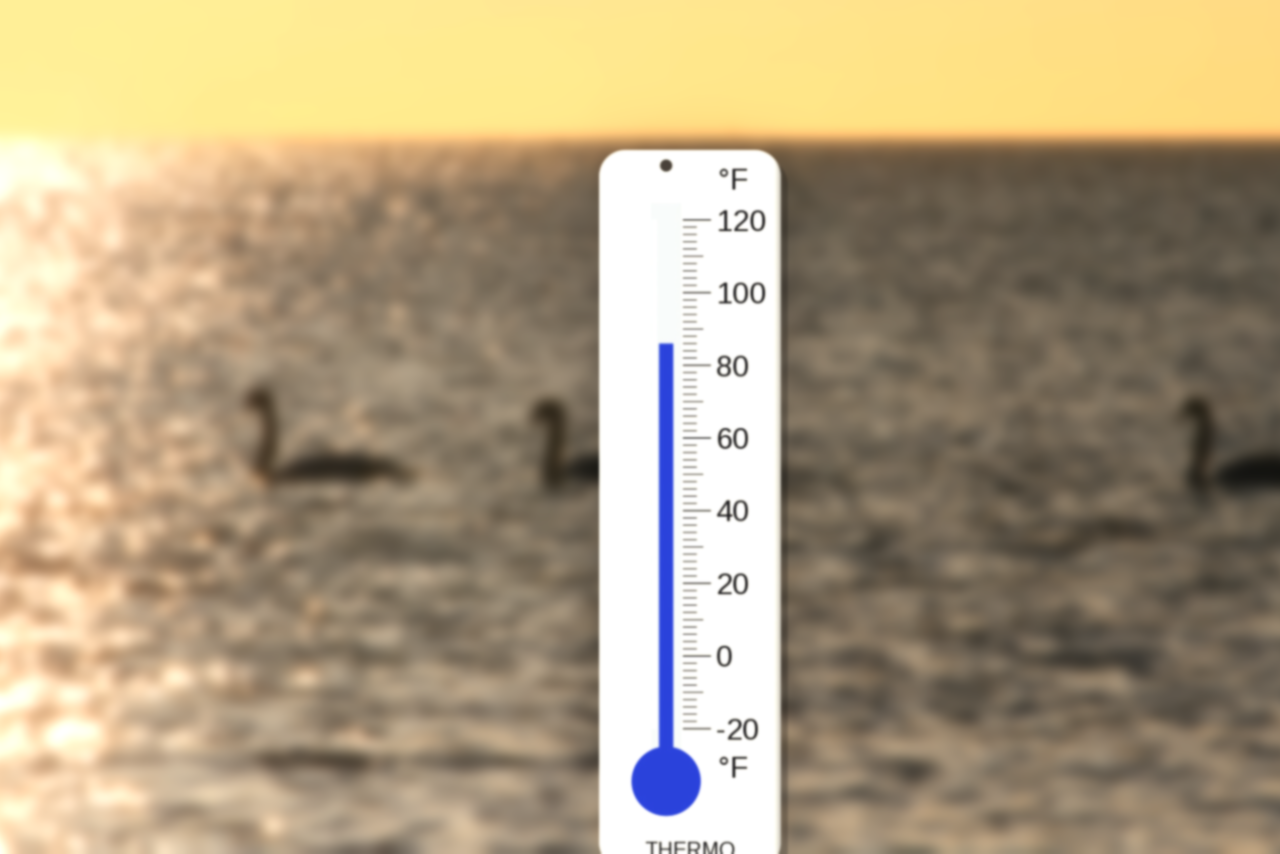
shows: 86 °F
